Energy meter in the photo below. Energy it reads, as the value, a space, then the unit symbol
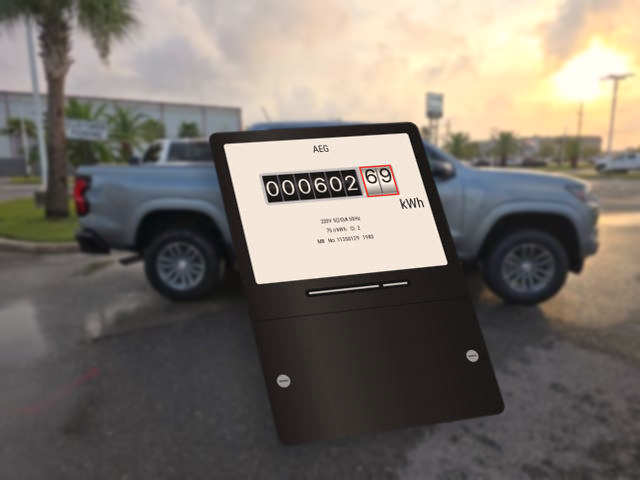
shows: 602.69 kWh
